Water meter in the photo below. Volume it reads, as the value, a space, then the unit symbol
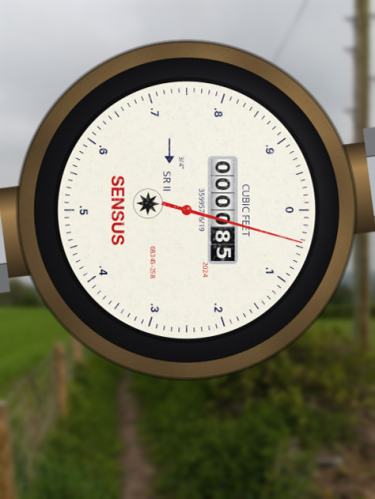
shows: 85.04 ft³
